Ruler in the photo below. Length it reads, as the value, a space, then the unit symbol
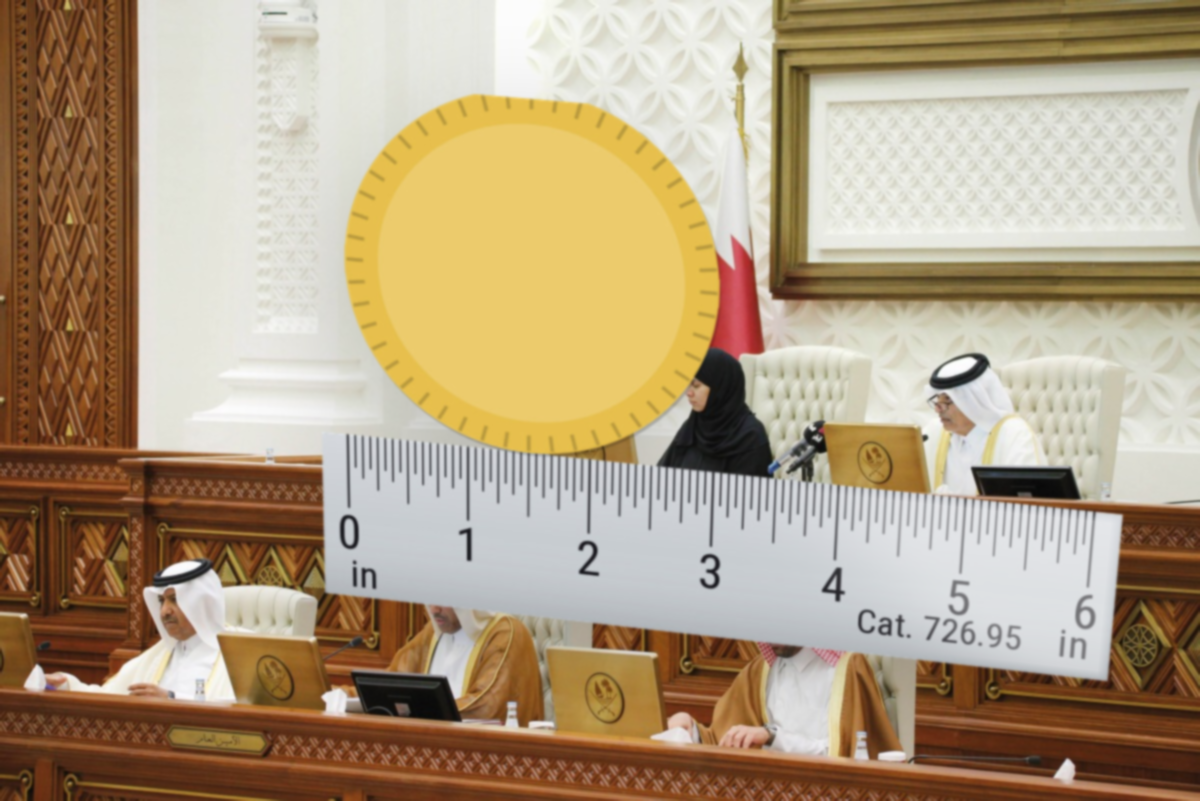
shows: 3 in
